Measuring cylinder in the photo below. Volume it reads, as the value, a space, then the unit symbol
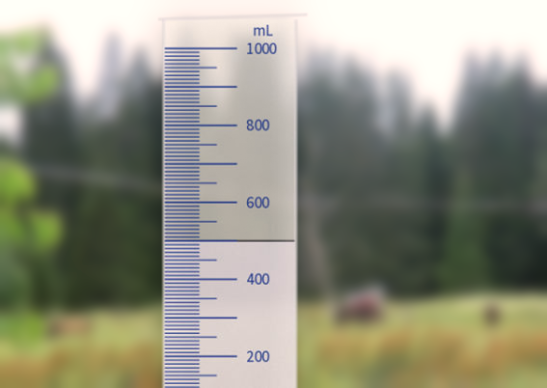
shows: 500 mL
